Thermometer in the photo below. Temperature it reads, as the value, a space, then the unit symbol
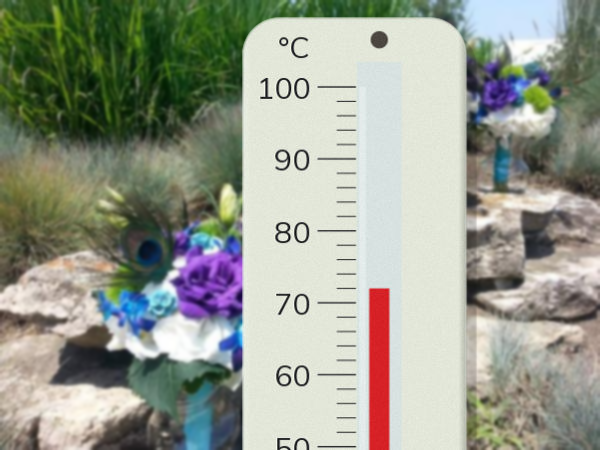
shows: 72 °C
